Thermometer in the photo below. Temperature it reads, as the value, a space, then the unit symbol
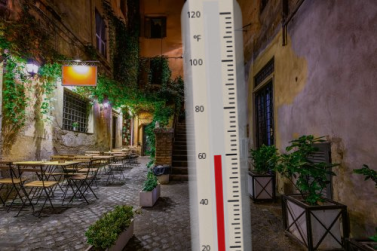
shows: 60 °F
